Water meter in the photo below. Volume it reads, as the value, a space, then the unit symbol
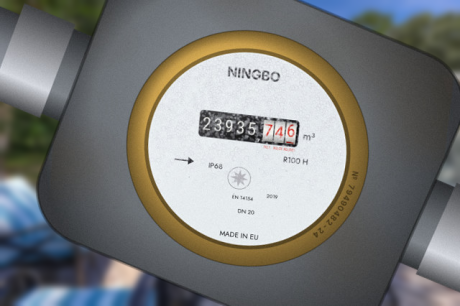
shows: 23935.746 m³
